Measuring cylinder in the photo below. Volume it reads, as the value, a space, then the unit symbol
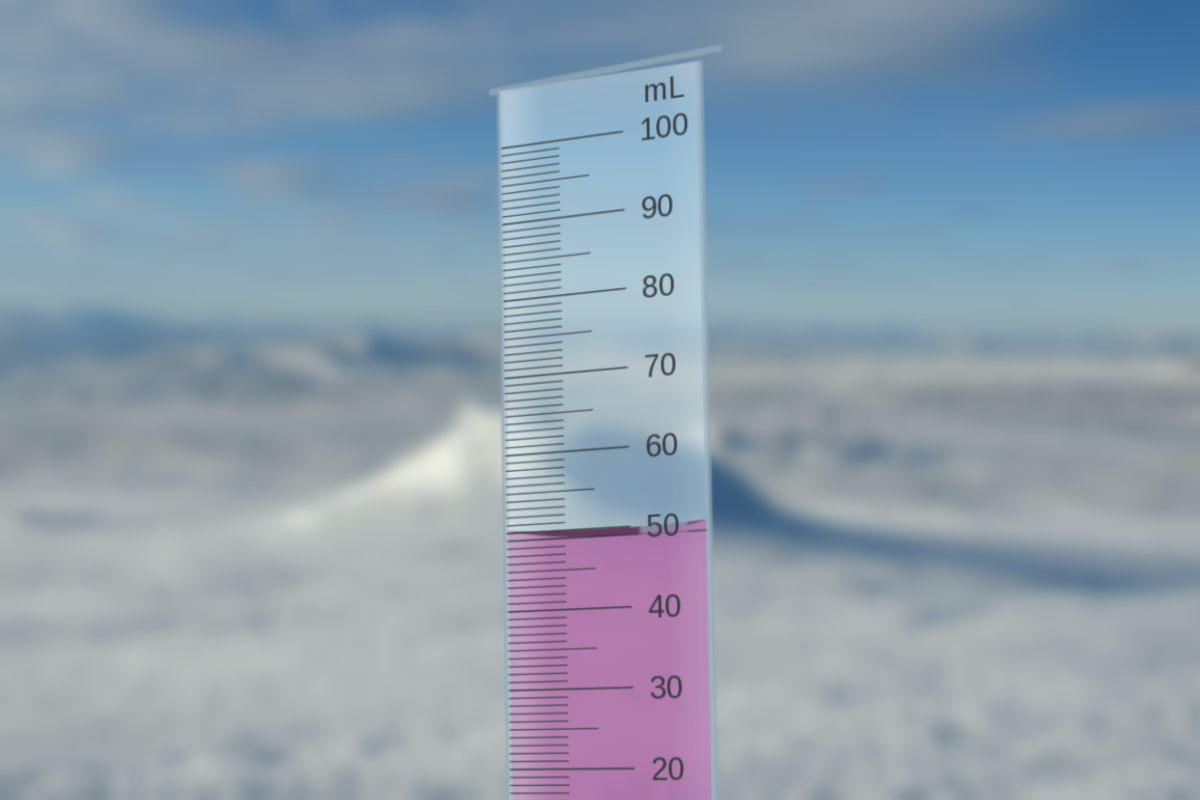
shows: 49 mL
